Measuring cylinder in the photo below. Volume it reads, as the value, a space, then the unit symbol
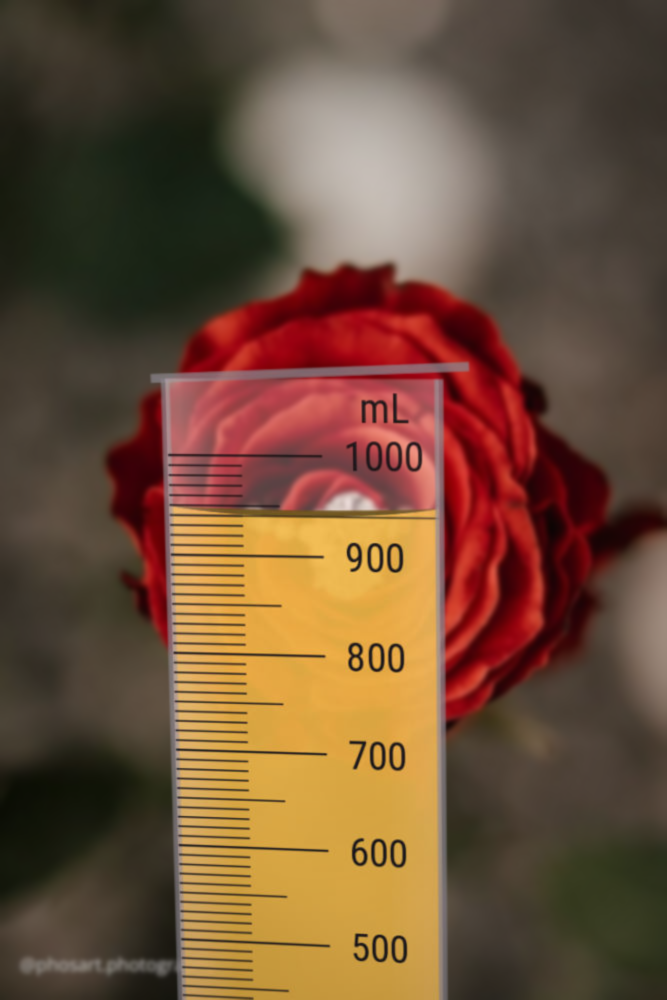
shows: 940 mL
